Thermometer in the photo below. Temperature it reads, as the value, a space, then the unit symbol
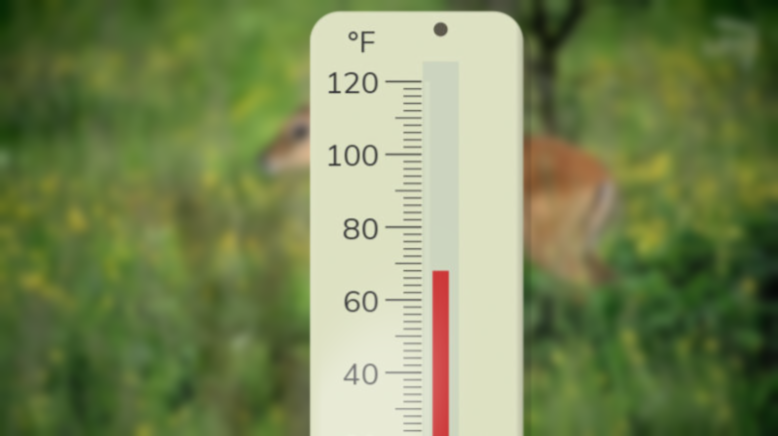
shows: 68 °F
